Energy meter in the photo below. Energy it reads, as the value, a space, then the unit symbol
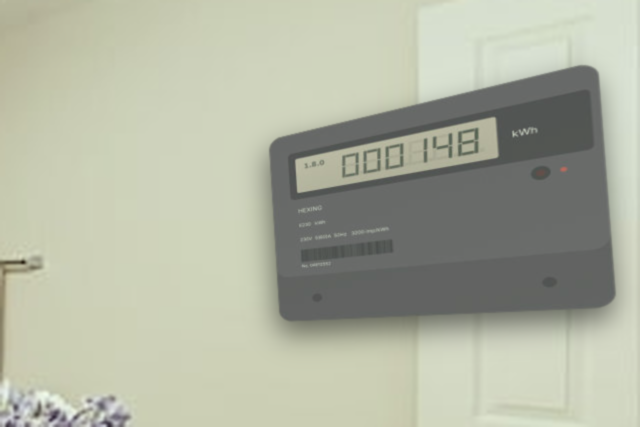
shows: 148 kWh
